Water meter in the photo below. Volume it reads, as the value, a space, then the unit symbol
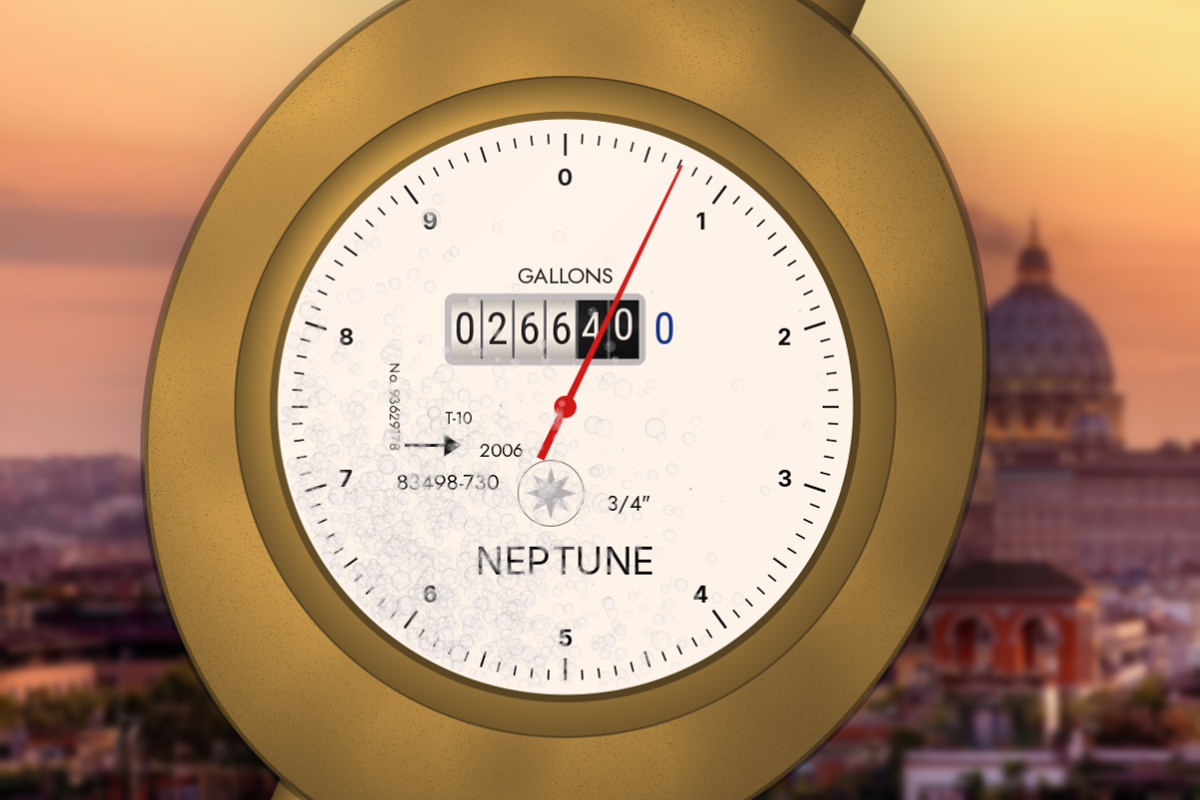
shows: 266400.7 gal
